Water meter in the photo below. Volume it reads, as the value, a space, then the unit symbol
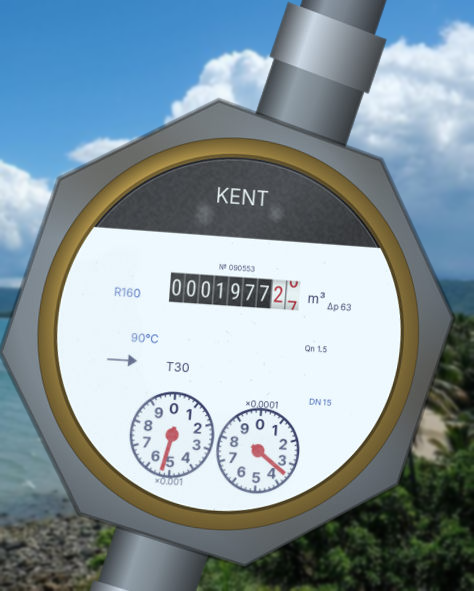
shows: 1977.2653 m³
